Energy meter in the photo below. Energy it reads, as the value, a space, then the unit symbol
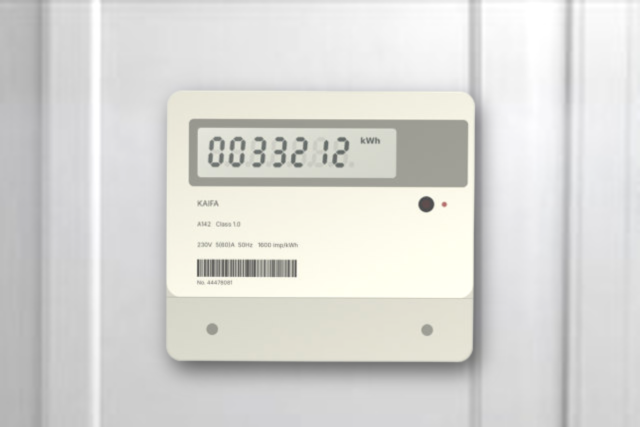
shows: 33212 kWh
